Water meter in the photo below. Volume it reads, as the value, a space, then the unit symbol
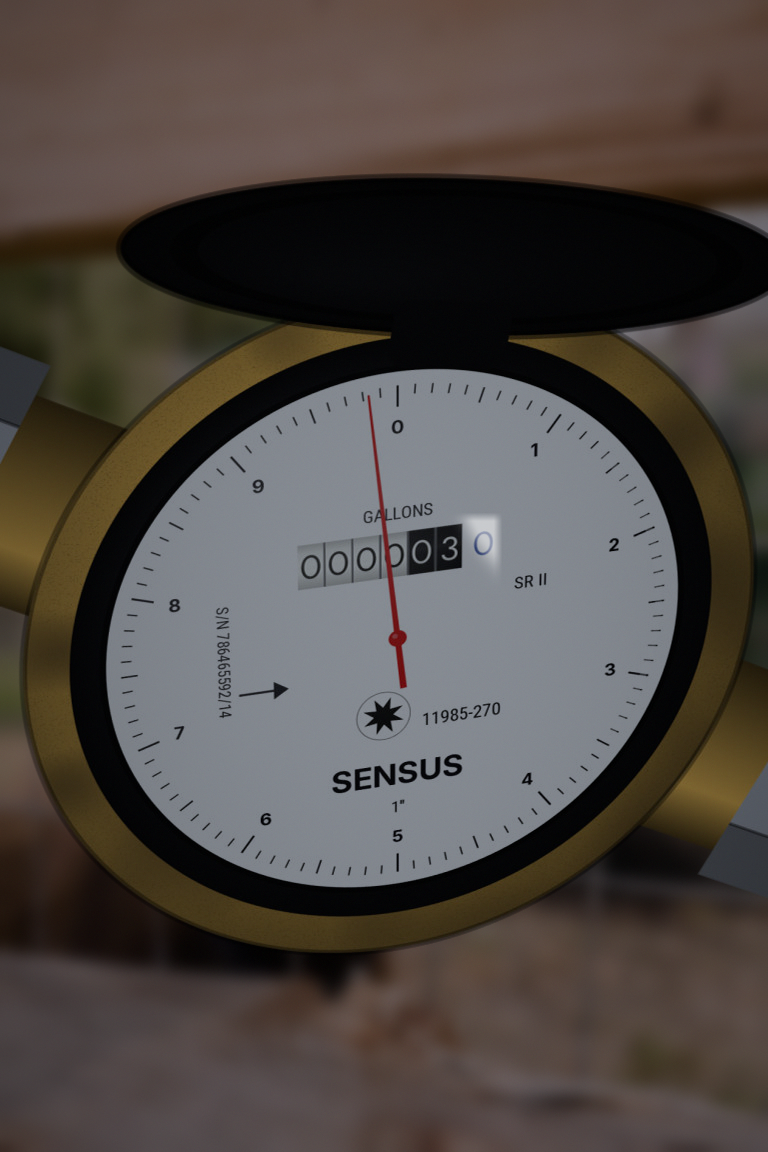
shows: 29.8 gal
